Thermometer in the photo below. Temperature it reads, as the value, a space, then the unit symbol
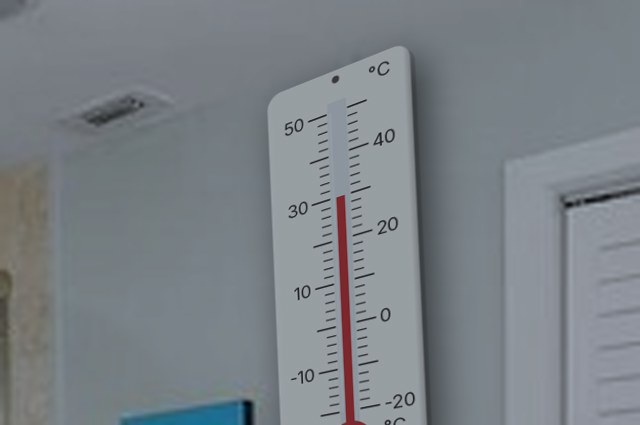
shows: 30 °C
